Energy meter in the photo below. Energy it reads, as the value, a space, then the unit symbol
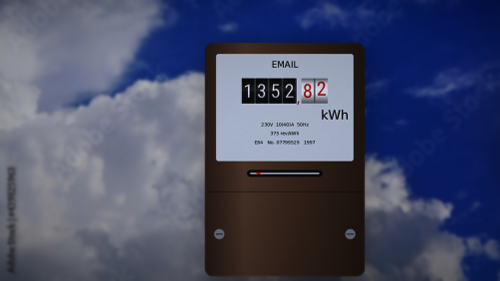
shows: 1352.82 kWh
